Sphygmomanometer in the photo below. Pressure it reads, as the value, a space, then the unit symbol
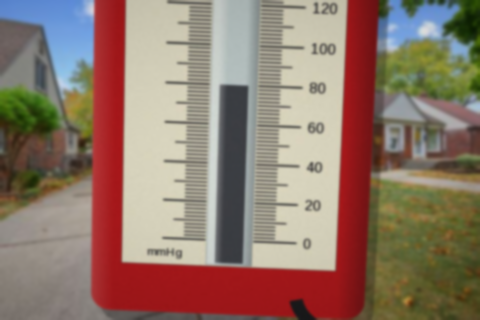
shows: 80 mmHg
